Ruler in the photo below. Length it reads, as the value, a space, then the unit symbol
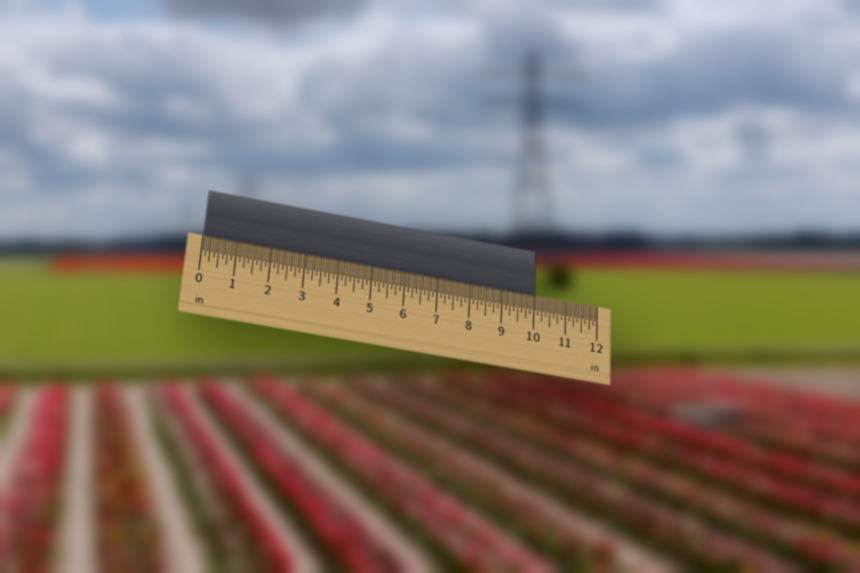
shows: 10 in
